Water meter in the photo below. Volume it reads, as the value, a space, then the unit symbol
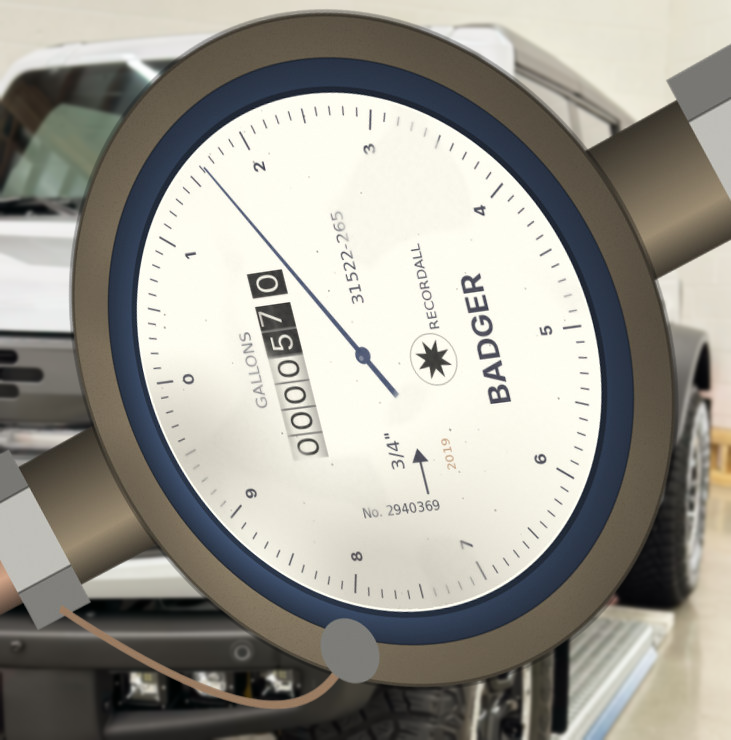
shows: 571.6 gal
